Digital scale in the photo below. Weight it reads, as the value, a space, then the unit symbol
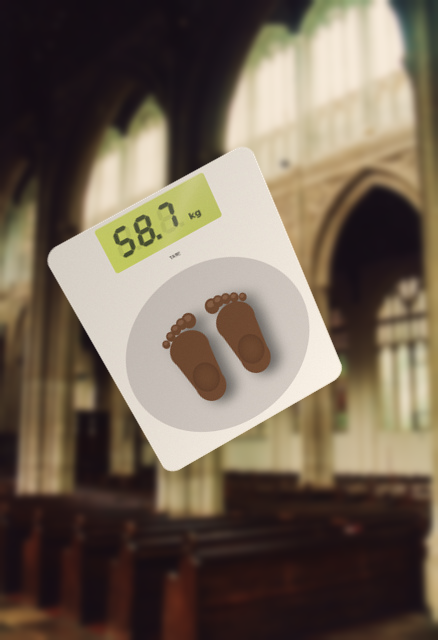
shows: 58.7 kg
